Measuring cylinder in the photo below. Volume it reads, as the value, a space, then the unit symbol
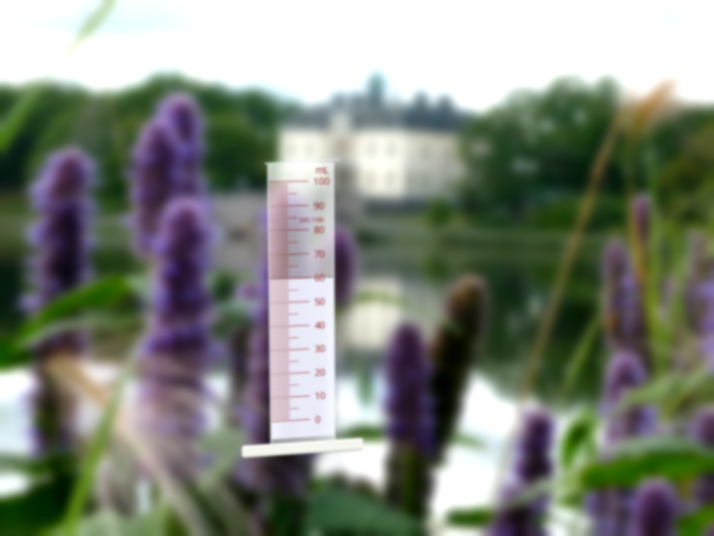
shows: 60 mL
